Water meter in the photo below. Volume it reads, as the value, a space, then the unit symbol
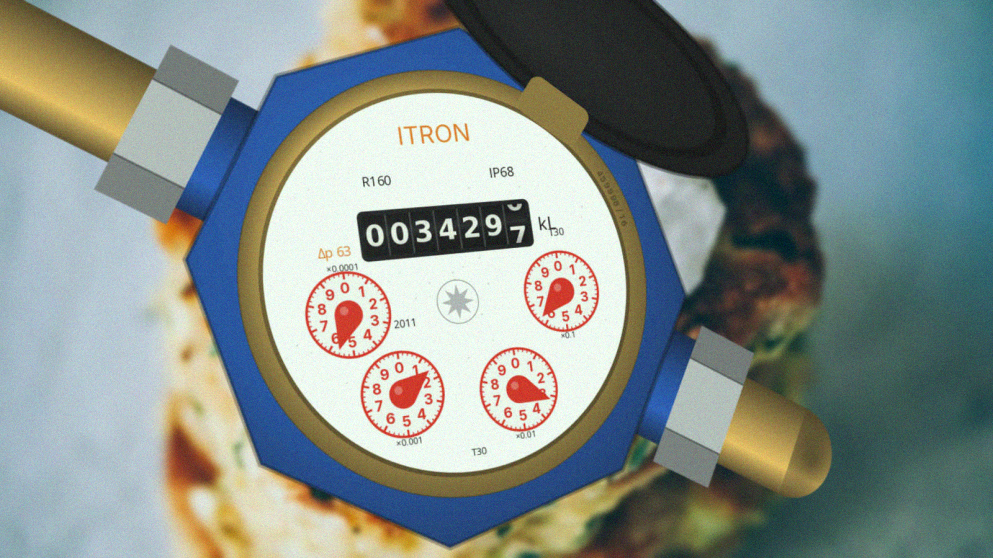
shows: 34296.6315 kL
